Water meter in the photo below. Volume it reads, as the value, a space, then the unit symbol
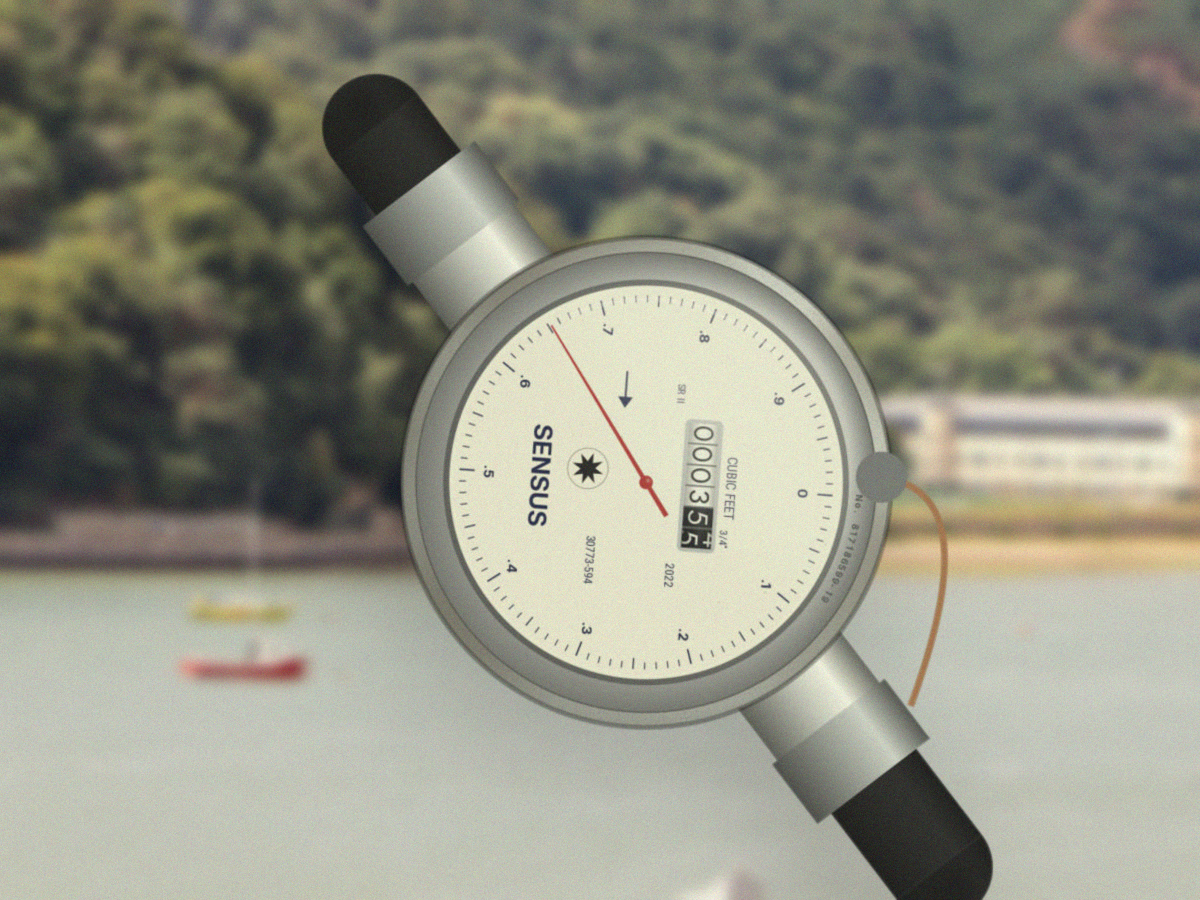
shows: 354.65 ft³
